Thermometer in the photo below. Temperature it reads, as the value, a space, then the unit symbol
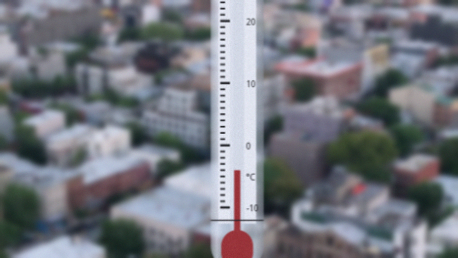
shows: -4 °C
